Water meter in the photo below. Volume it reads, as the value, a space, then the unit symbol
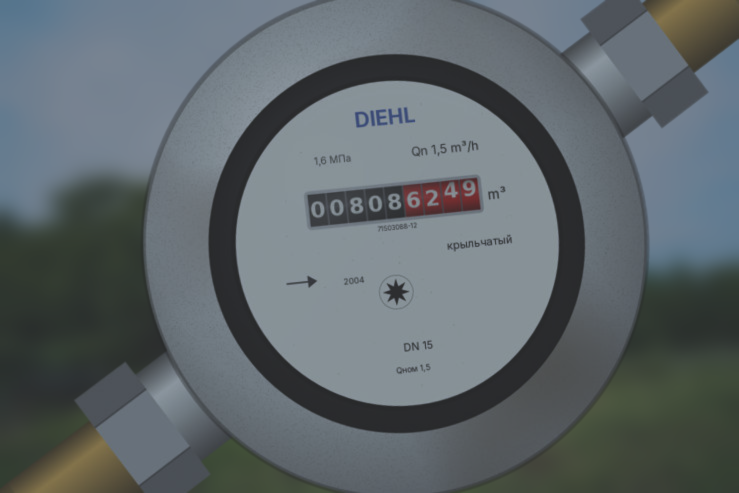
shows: 808.6249 m³
